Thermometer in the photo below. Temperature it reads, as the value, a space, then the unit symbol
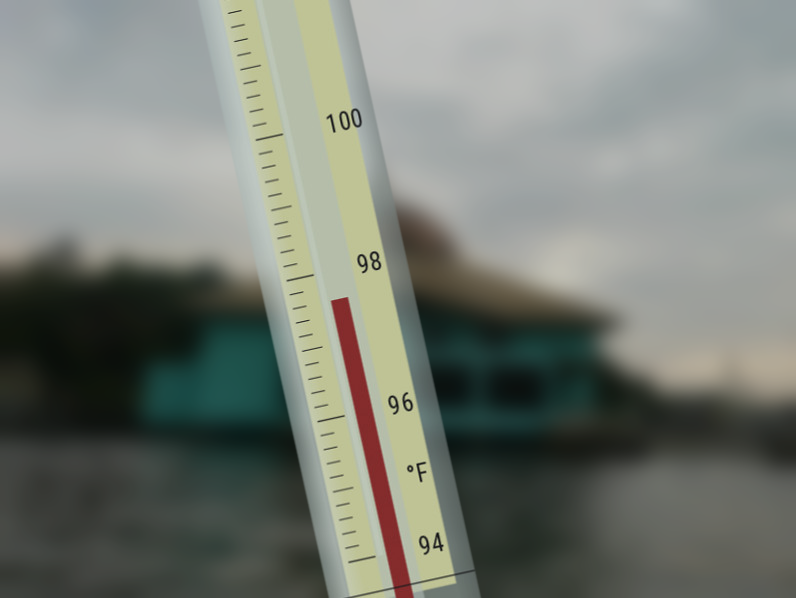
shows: 97.6 °F
